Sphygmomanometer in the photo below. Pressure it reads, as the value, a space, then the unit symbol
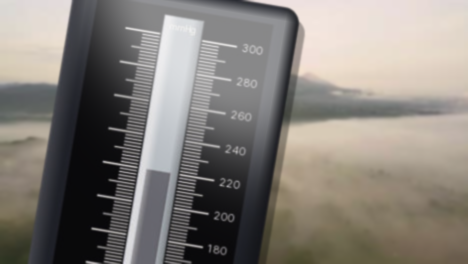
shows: 220 mmHg
